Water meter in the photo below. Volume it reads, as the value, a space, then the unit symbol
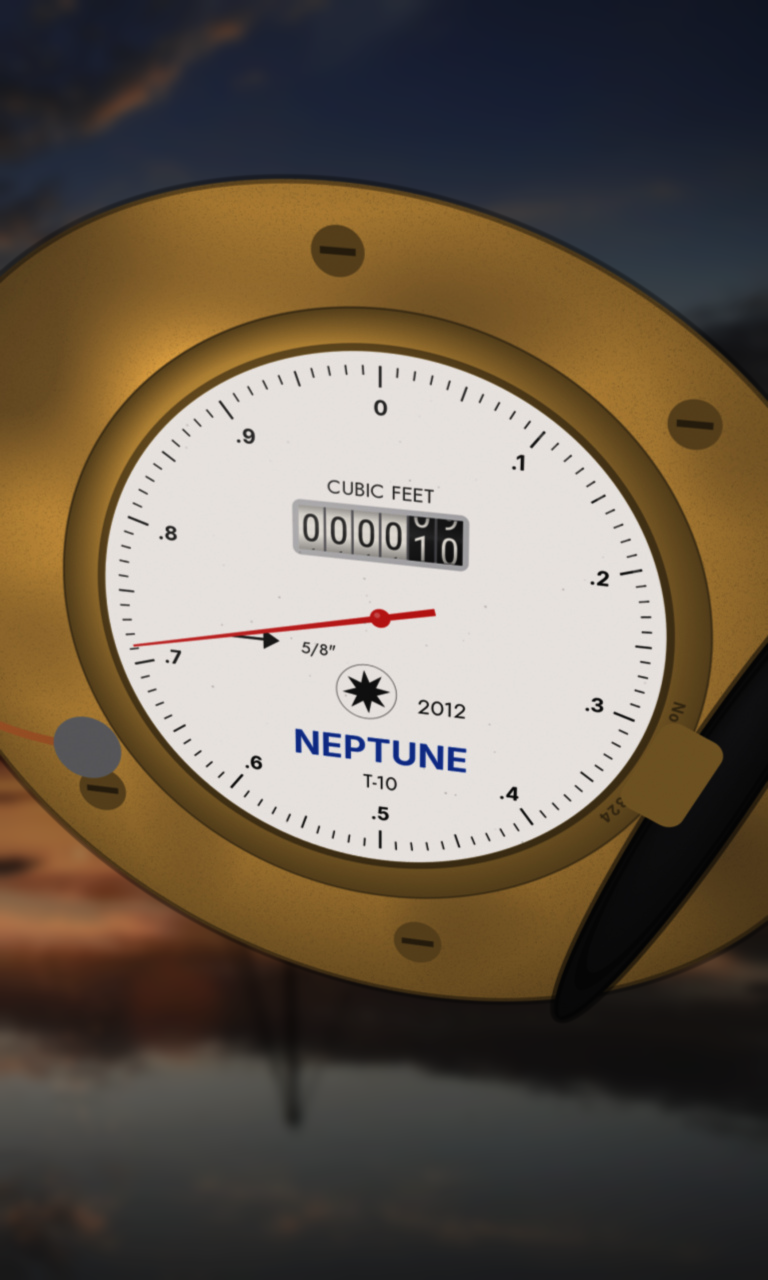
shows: 9.71 ft³
